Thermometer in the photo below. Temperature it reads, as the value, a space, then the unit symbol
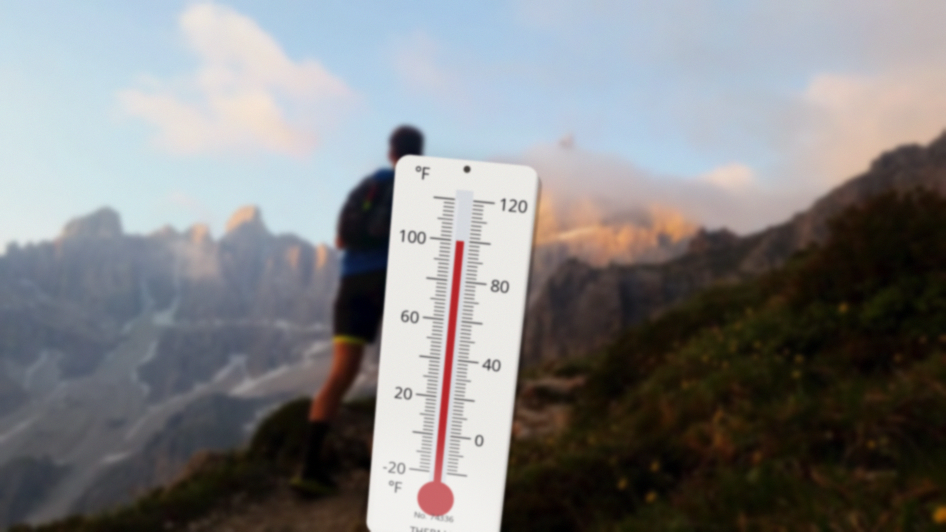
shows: 100 °F
